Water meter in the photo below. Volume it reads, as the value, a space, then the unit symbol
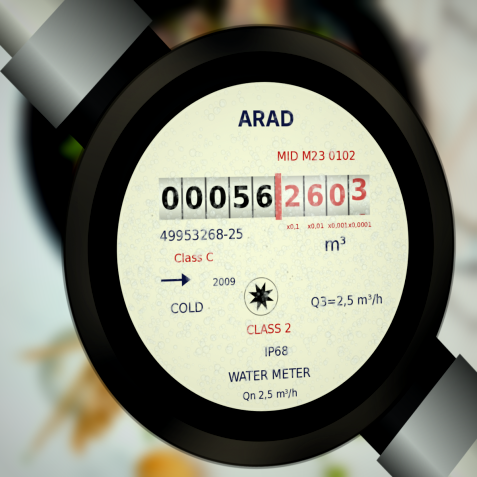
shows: 56.2603 m³
